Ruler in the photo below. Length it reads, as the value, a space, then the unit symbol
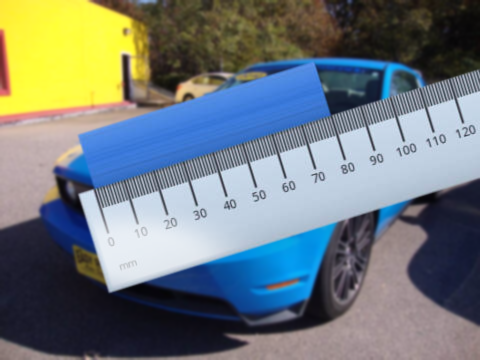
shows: 80 mm
